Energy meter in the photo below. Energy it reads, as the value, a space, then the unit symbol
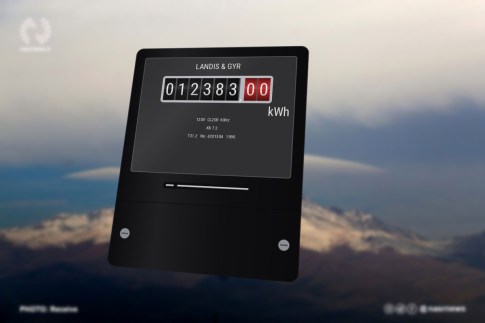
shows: 12383.00 kWh
